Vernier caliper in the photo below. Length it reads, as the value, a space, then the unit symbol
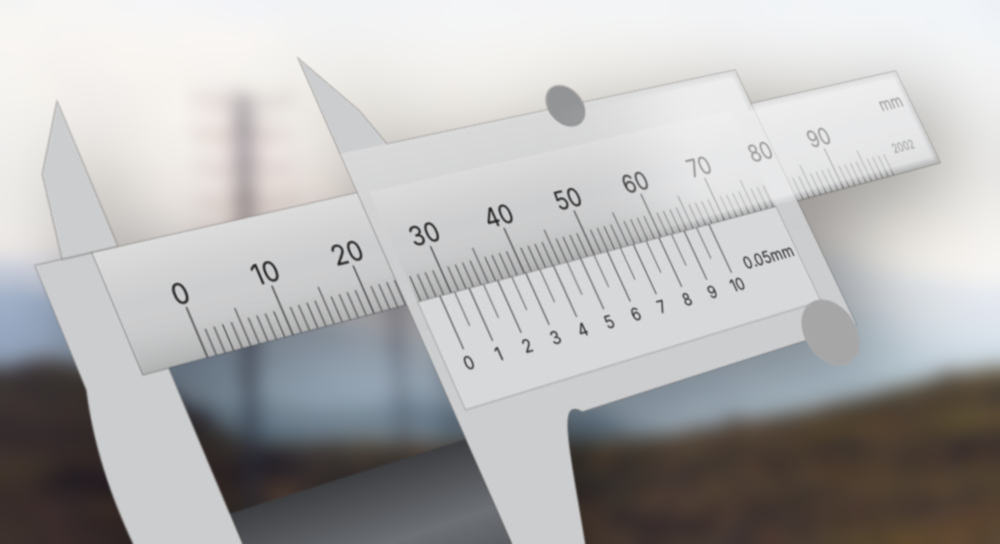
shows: 28.5 mm
